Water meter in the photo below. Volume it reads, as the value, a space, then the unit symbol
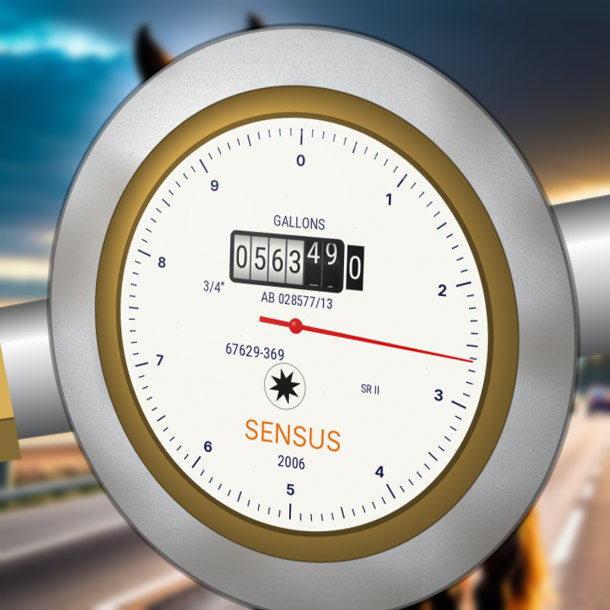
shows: 563492.6 gal
